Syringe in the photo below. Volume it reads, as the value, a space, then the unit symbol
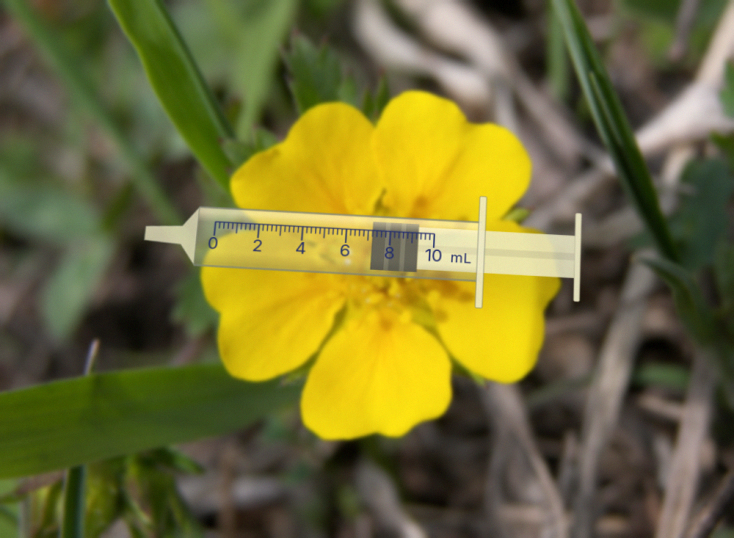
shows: 7.2 mL
